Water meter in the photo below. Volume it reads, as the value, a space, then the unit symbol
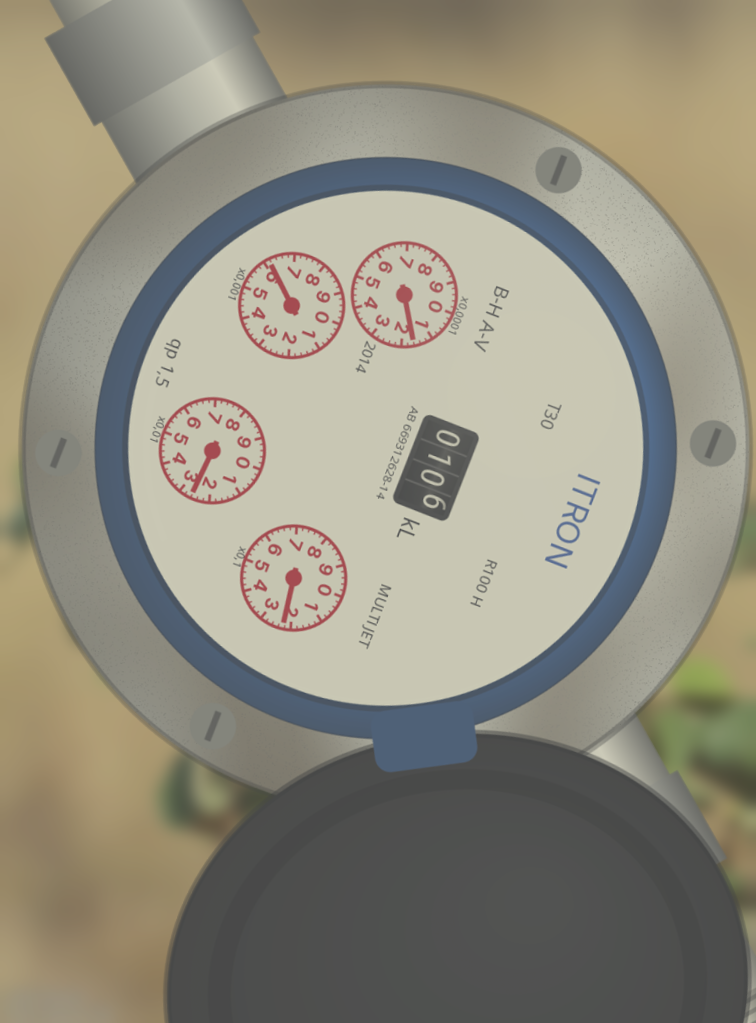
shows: 106.2261 kL
